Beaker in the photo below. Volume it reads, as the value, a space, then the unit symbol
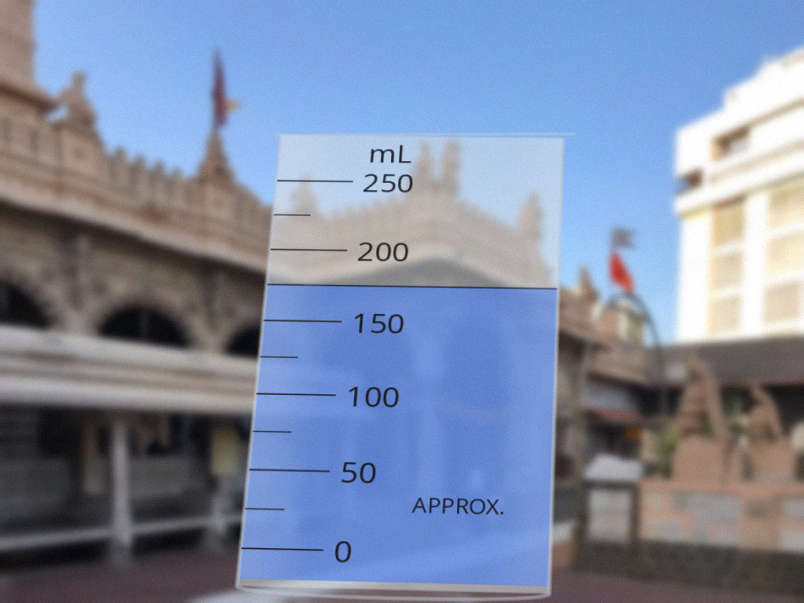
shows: 175 mL
